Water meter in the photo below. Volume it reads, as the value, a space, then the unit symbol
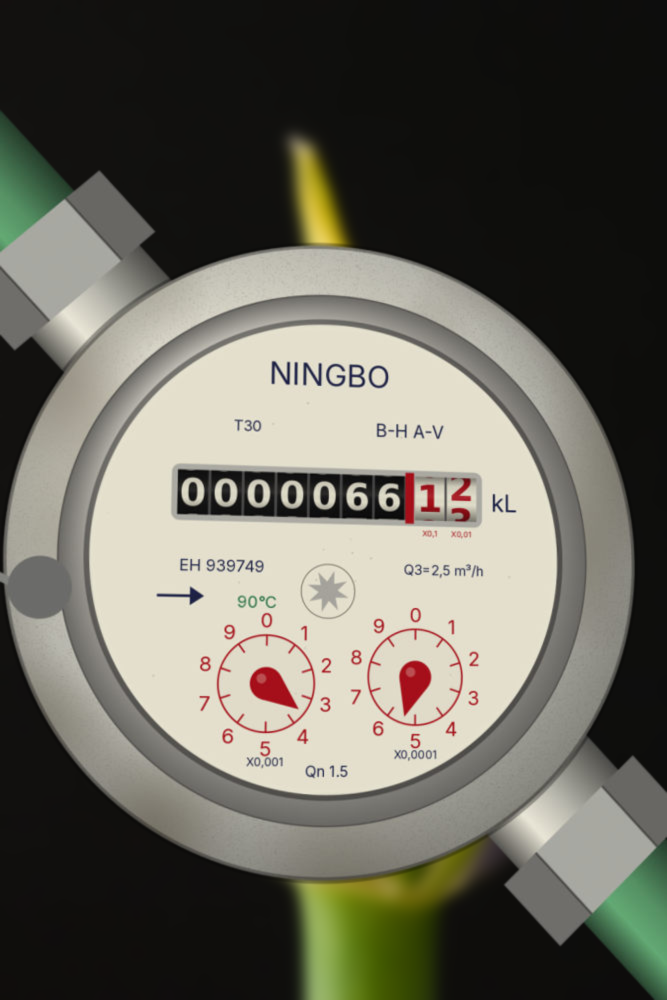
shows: 66.1235 kL
